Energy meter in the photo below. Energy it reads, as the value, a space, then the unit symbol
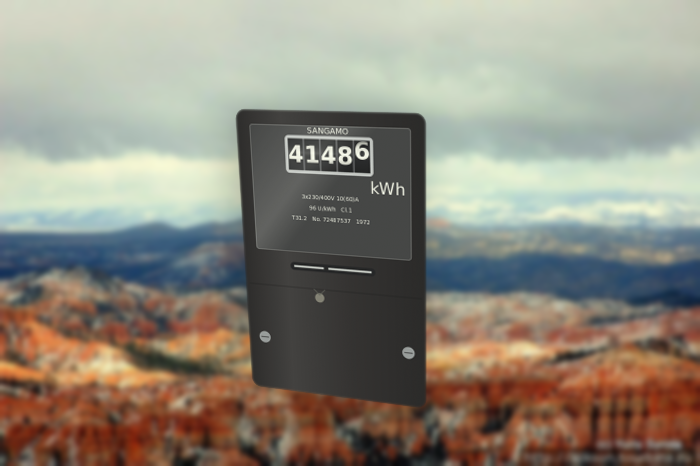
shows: 41486 kWh
